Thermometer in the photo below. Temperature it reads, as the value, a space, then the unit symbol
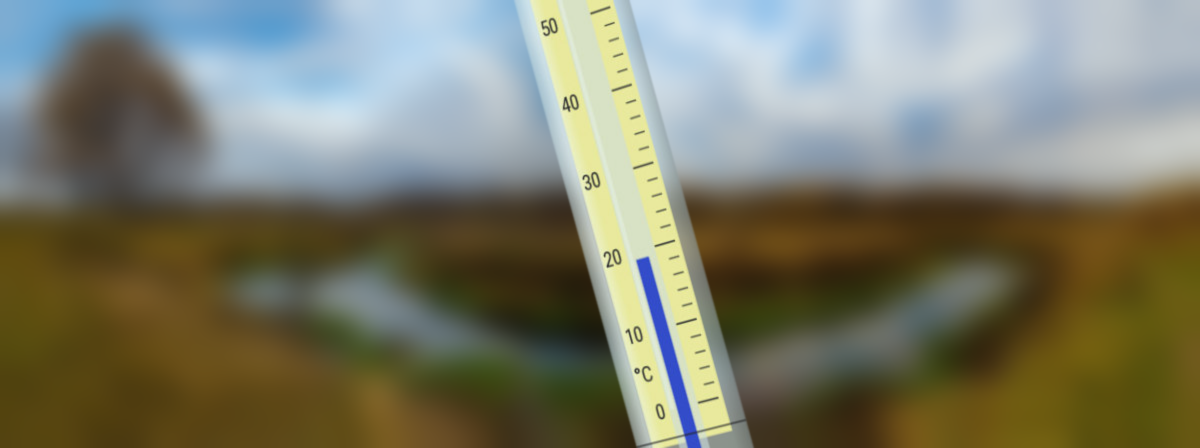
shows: 19 °C
